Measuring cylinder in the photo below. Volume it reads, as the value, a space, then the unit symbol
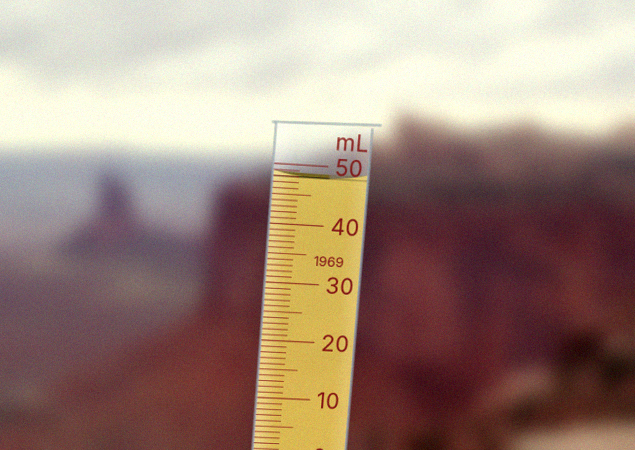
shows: 48 mL
